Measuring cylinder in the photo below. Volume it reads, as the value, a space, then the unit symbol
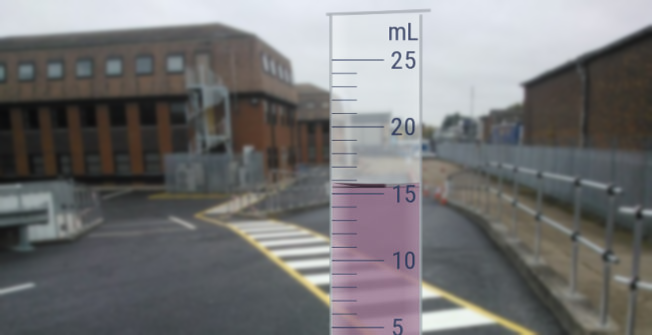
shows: 15.5 mL
